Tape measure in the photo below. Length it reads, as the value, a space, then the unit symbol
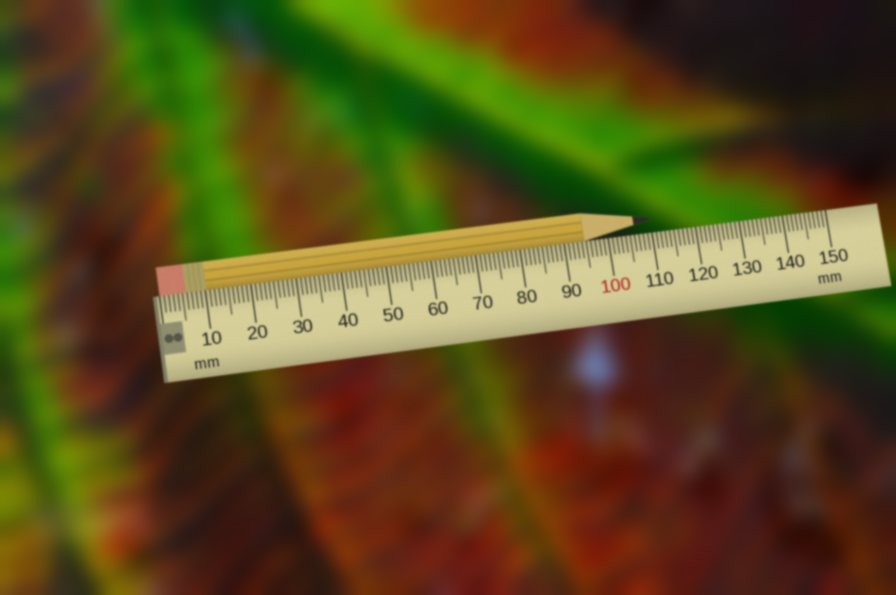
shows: 110 mm
